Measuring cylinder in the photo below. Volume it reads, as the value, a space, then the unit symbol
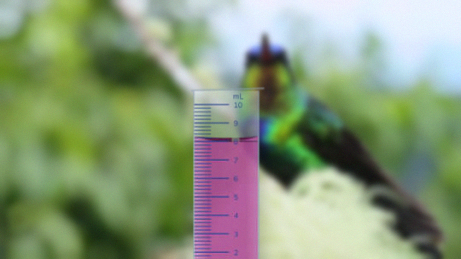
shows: 8 mL
